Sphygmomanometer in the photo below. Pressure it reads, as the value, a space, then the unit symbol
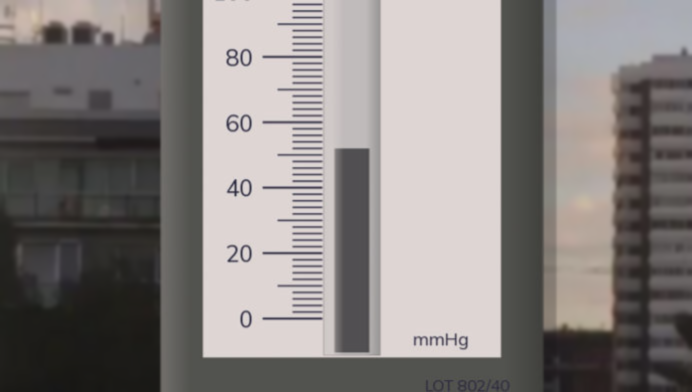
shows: 52 mmHg
